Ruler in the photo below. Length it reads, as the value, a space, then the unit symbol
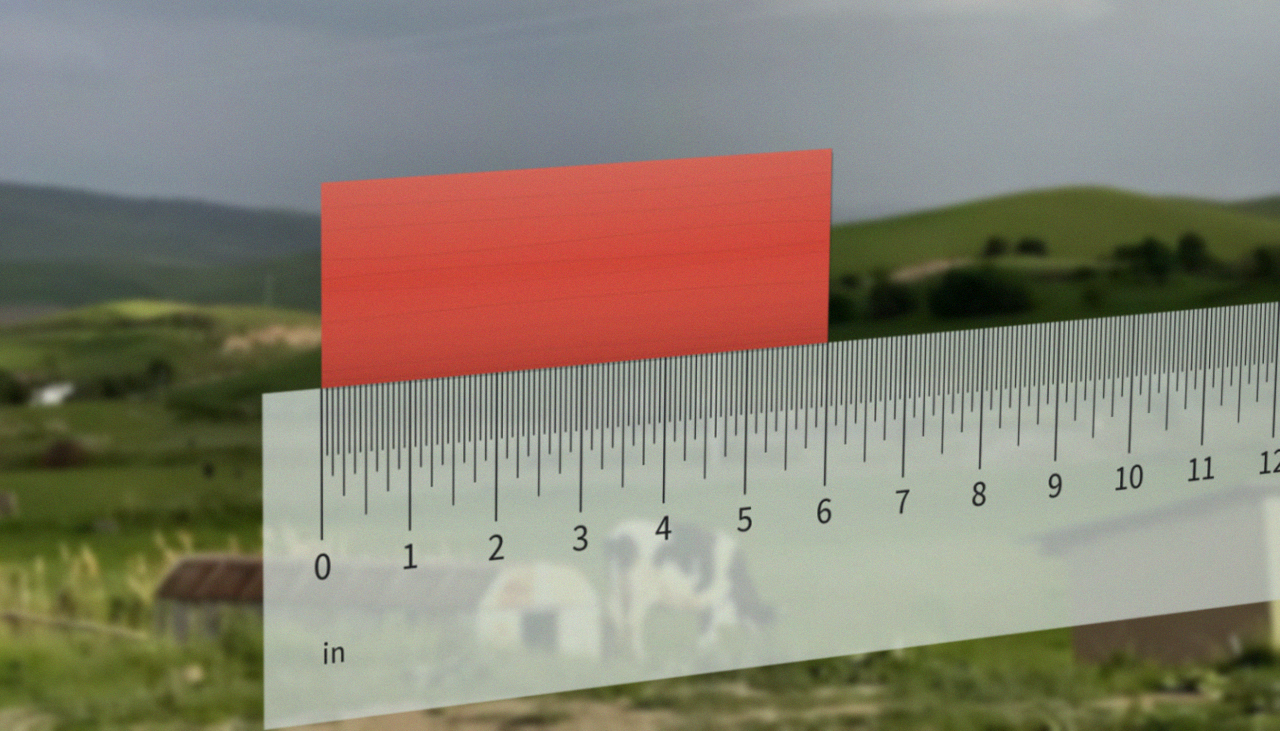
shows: 6 in
